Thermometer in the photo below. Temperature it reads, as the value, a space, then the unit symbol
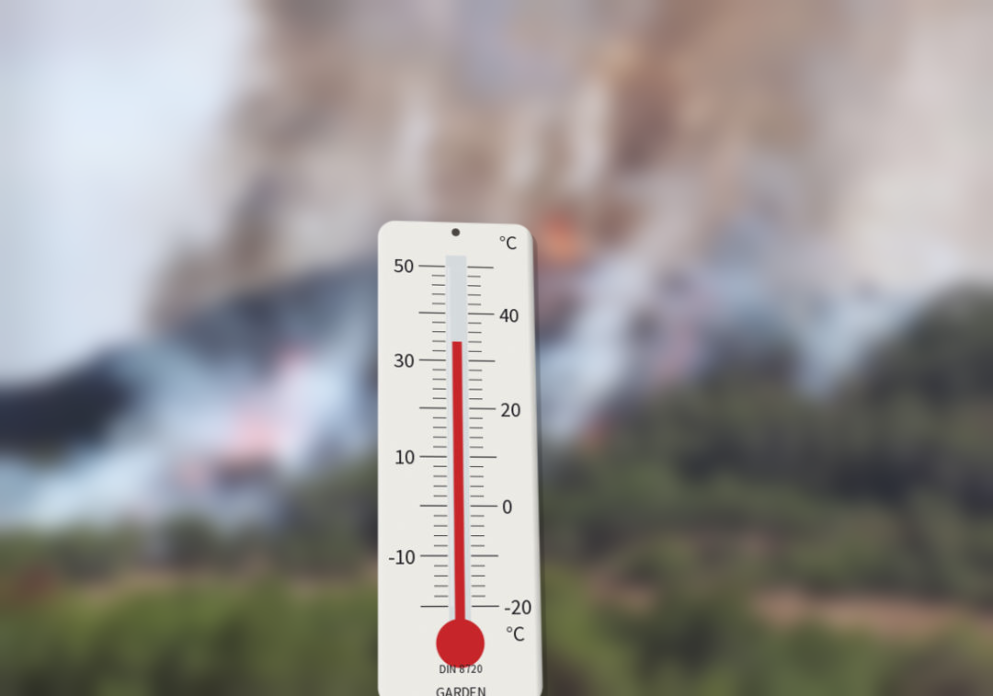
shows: 34 °C
